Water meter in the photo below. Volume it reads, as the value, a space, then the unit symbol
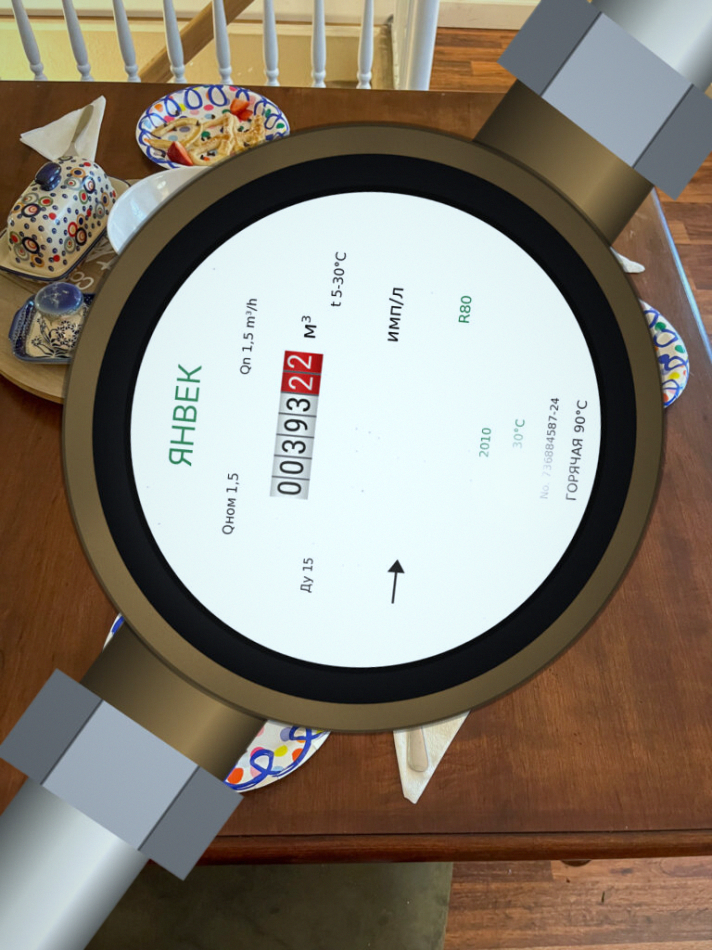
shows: 393.22 m³
